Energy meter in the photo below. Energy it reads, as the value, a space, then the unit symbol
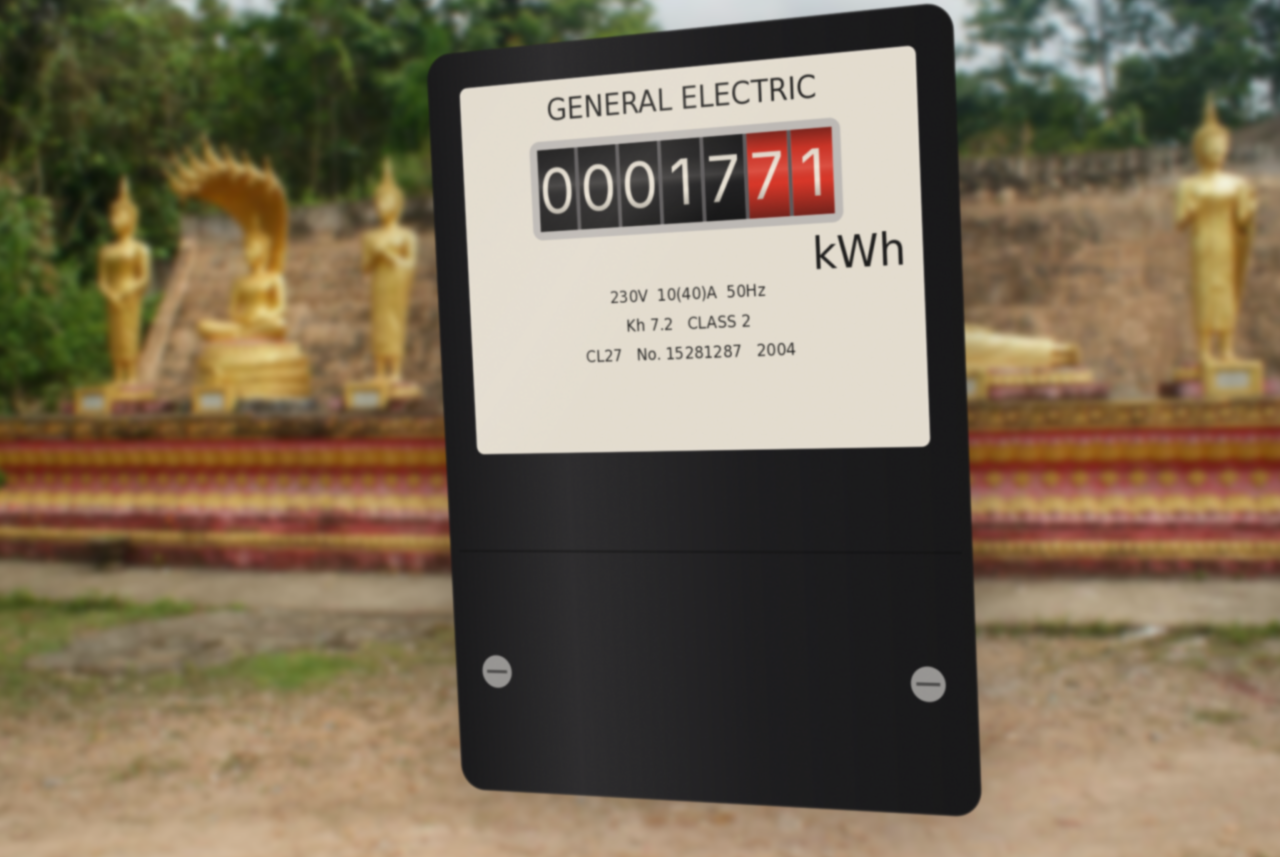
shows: 17.71 kWh
